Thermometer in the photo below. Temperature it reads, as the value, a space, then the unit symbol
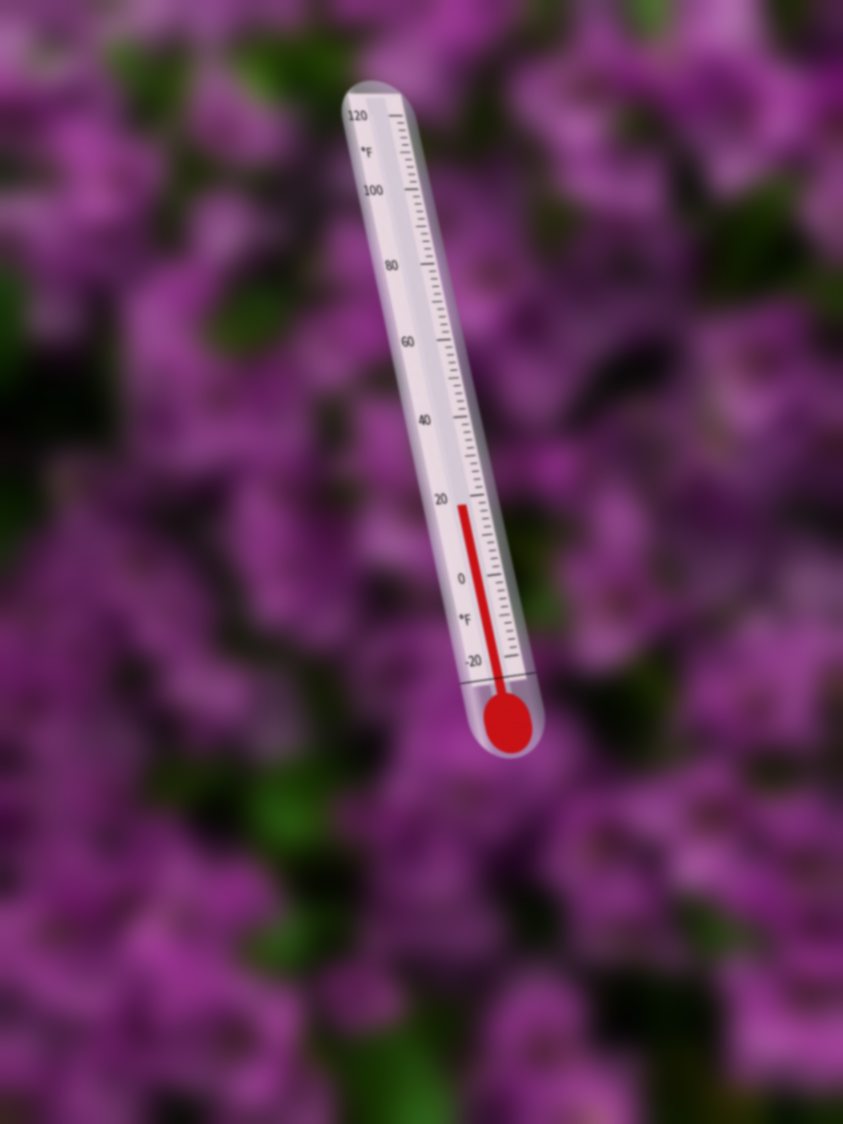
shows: 18 °F
